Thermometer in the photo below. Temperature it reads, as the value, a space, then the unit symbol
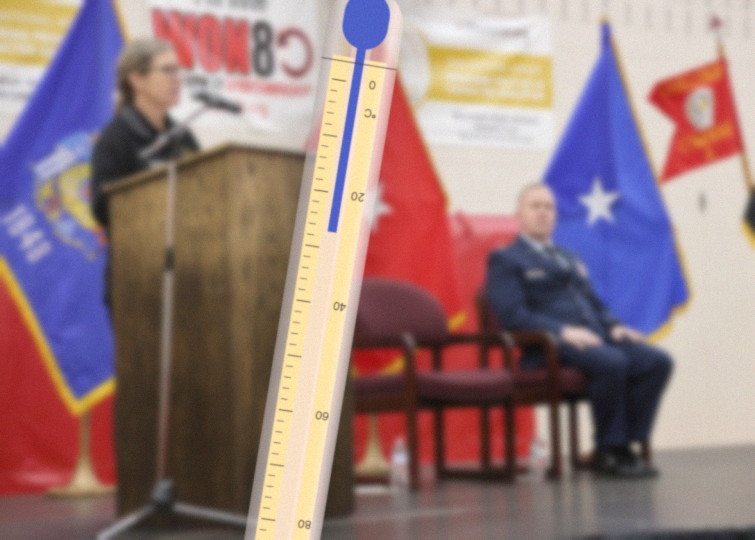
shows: 27 °C
